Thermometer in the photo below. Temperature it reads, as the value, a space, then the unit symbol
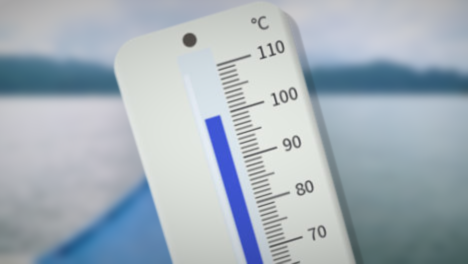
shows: 100 °C
